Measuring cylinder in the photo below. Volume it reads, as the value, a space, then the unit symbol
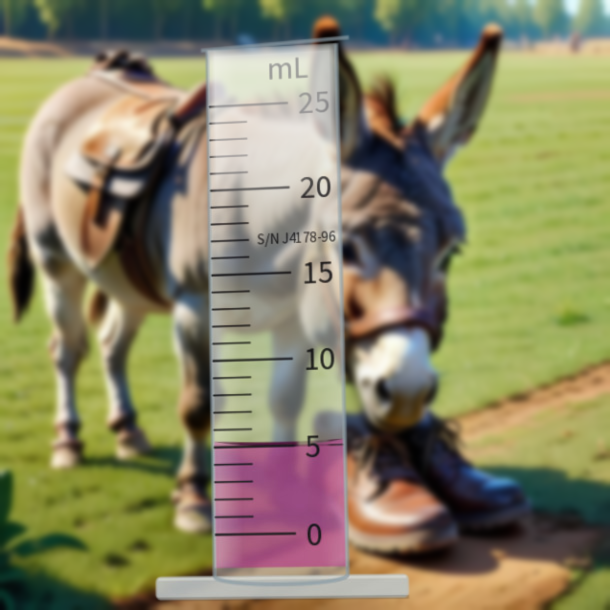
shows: 5 mL
